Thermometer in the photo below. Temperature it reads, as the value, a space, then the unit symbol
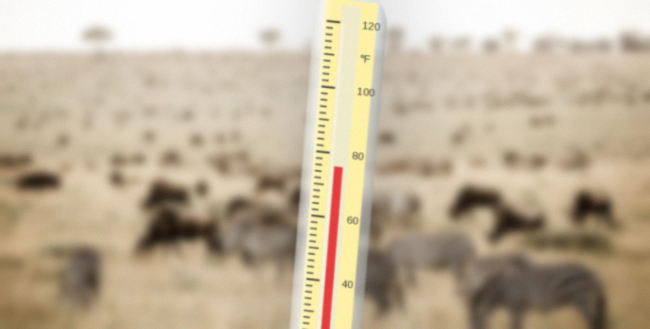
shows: 76 °F
